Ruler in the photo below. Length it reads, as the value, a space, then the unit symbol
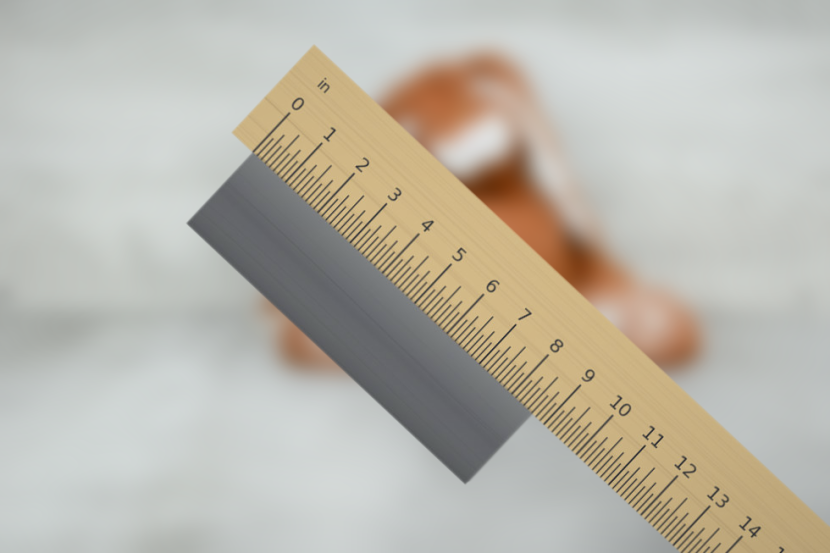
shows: 8.625 in
